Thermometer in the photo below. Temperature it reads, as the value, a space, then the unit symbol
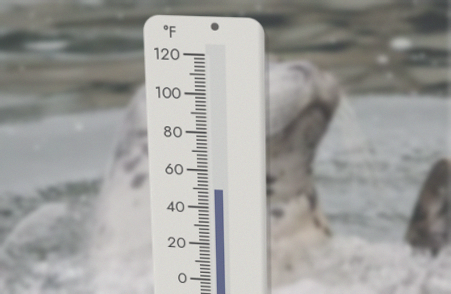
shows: 50 °F
